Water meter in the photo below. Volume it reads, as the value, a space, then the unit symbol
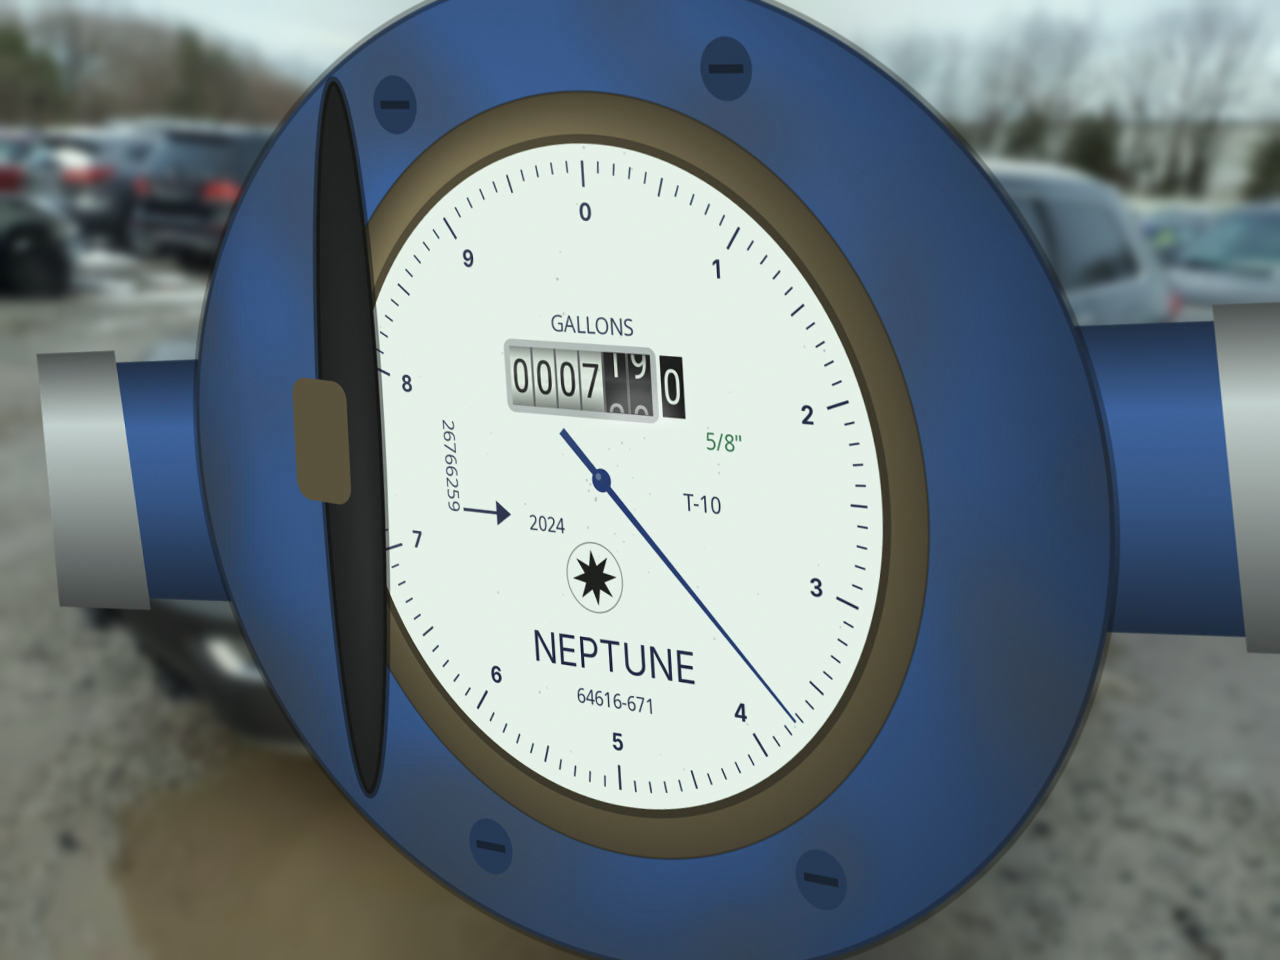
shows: 7193.7 gal
